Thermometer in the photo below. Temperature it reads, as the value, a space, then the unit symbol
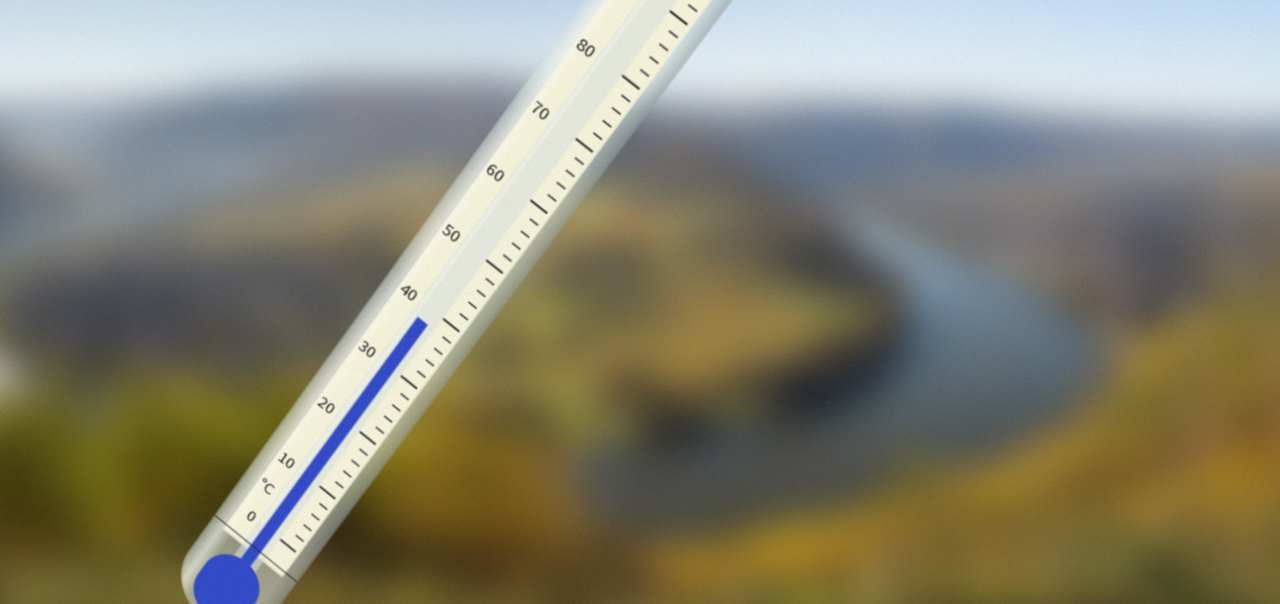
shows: 38 °C
